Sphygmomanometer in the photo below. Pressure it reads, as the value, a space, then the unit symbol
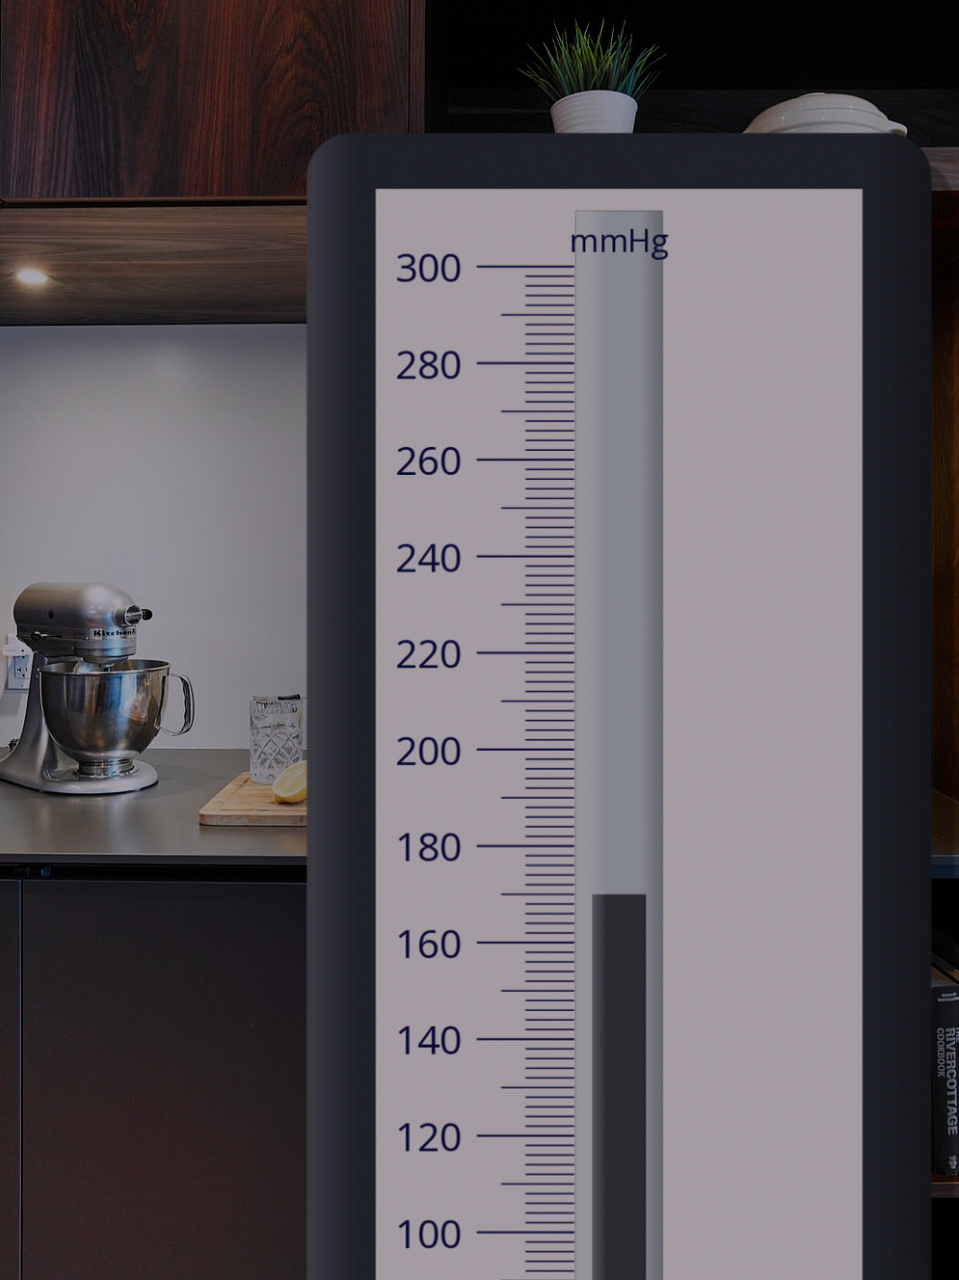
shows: 170 mmHg
